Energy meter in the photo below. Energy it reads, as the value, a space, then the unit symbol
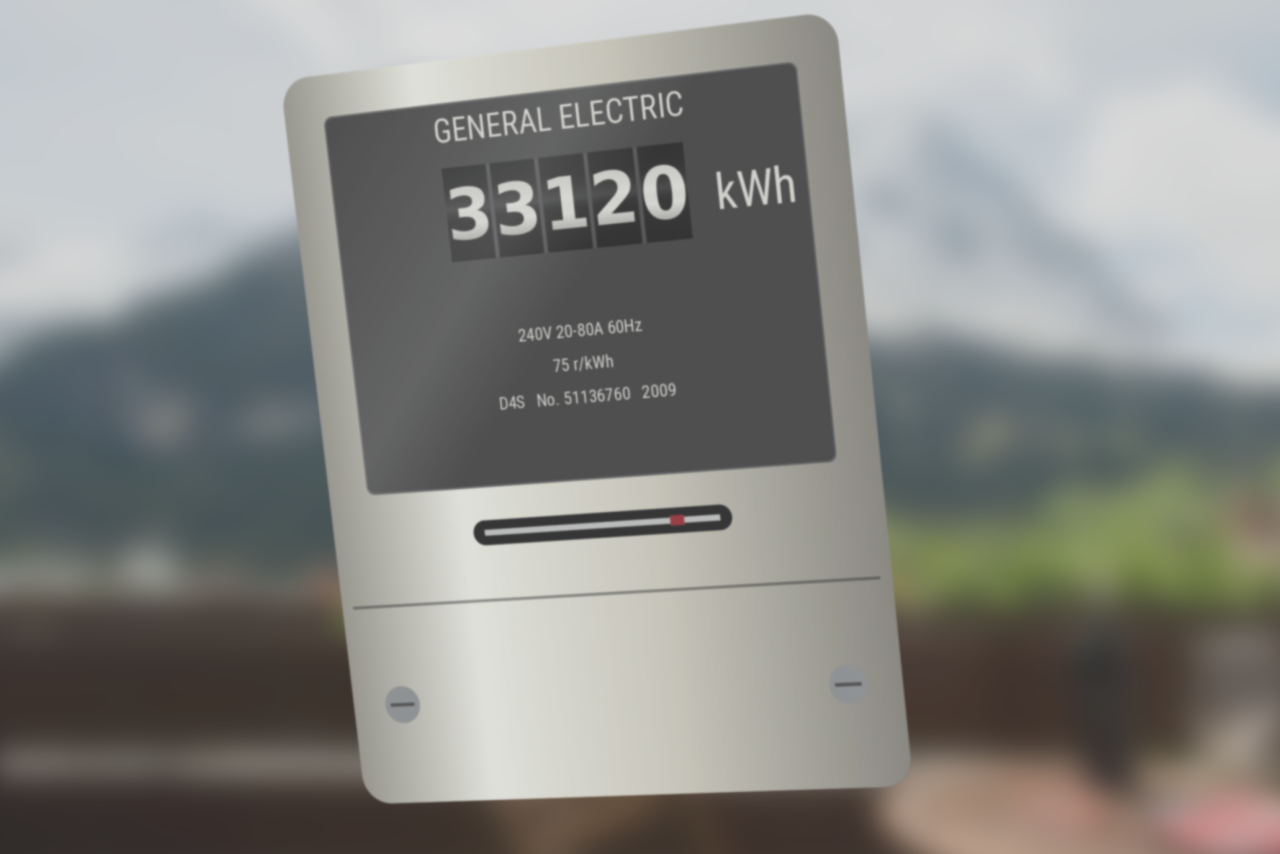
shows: 33120 kWh
